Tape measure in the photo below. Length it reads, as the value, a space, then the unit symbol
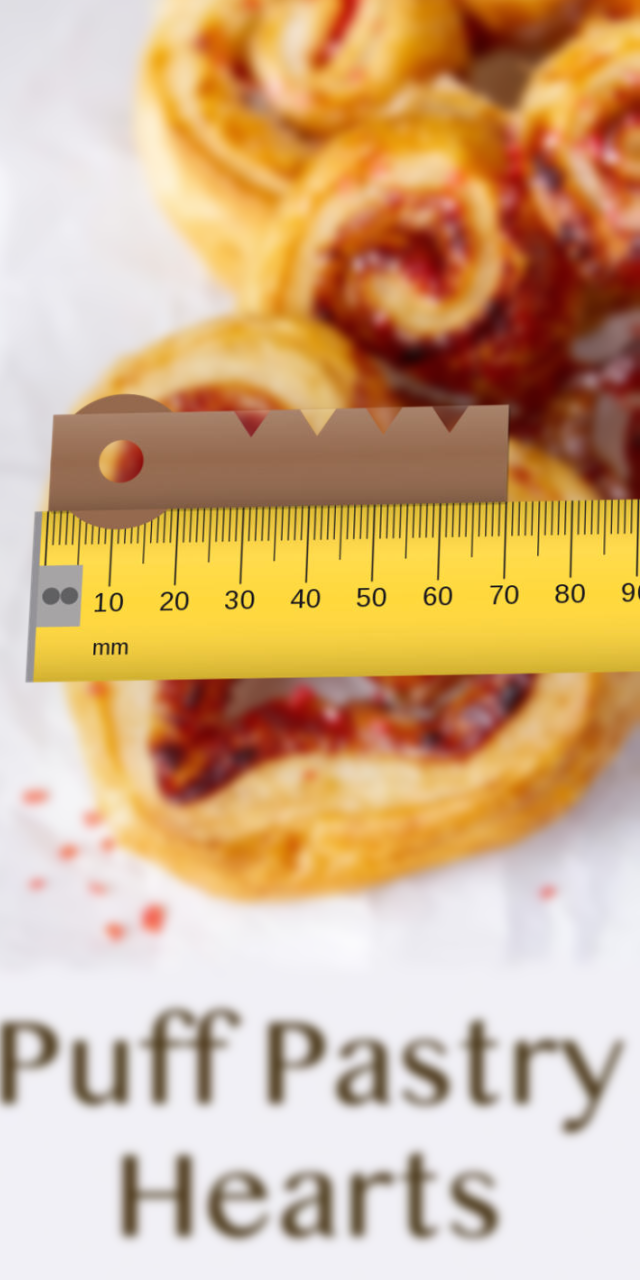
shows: 70 mm
